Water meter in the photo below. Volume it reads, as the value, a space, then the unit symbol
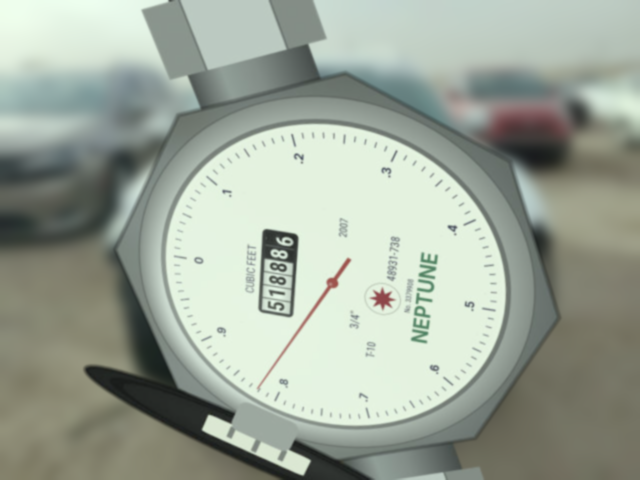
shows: 518885.82 ft³
